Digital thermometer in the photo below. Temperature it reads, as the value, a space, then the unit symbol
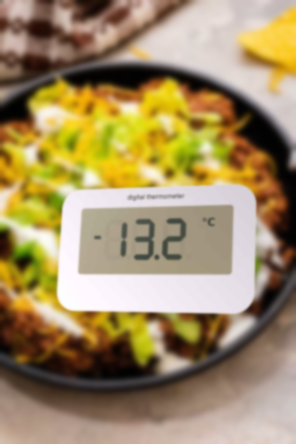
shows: -13.2 °C
